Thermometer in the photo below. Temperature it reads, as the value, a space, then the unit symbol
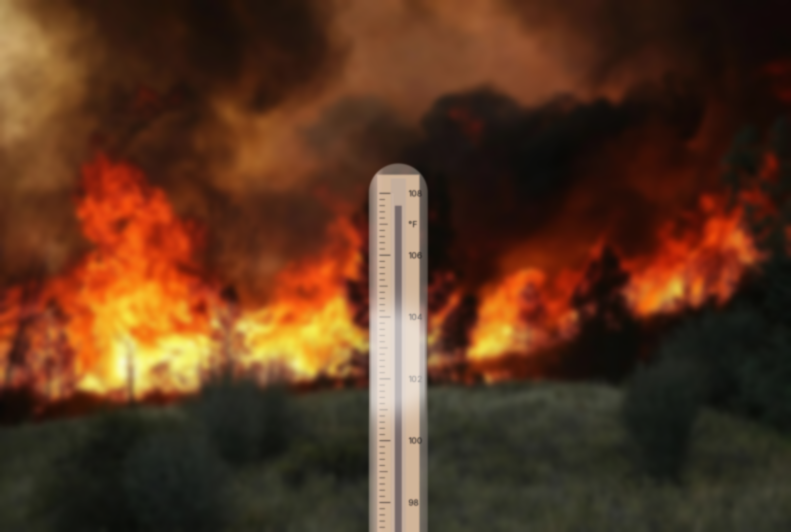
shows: 107.6 °F
